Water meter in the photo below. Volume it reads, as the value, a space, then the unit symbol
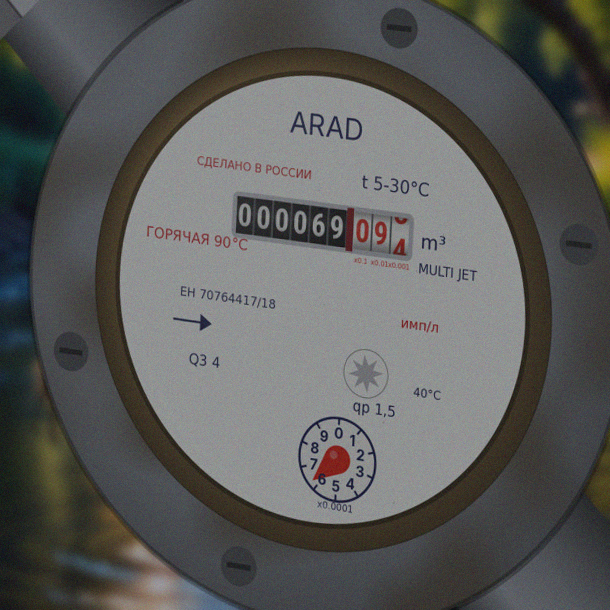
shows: 69.0936 m³
